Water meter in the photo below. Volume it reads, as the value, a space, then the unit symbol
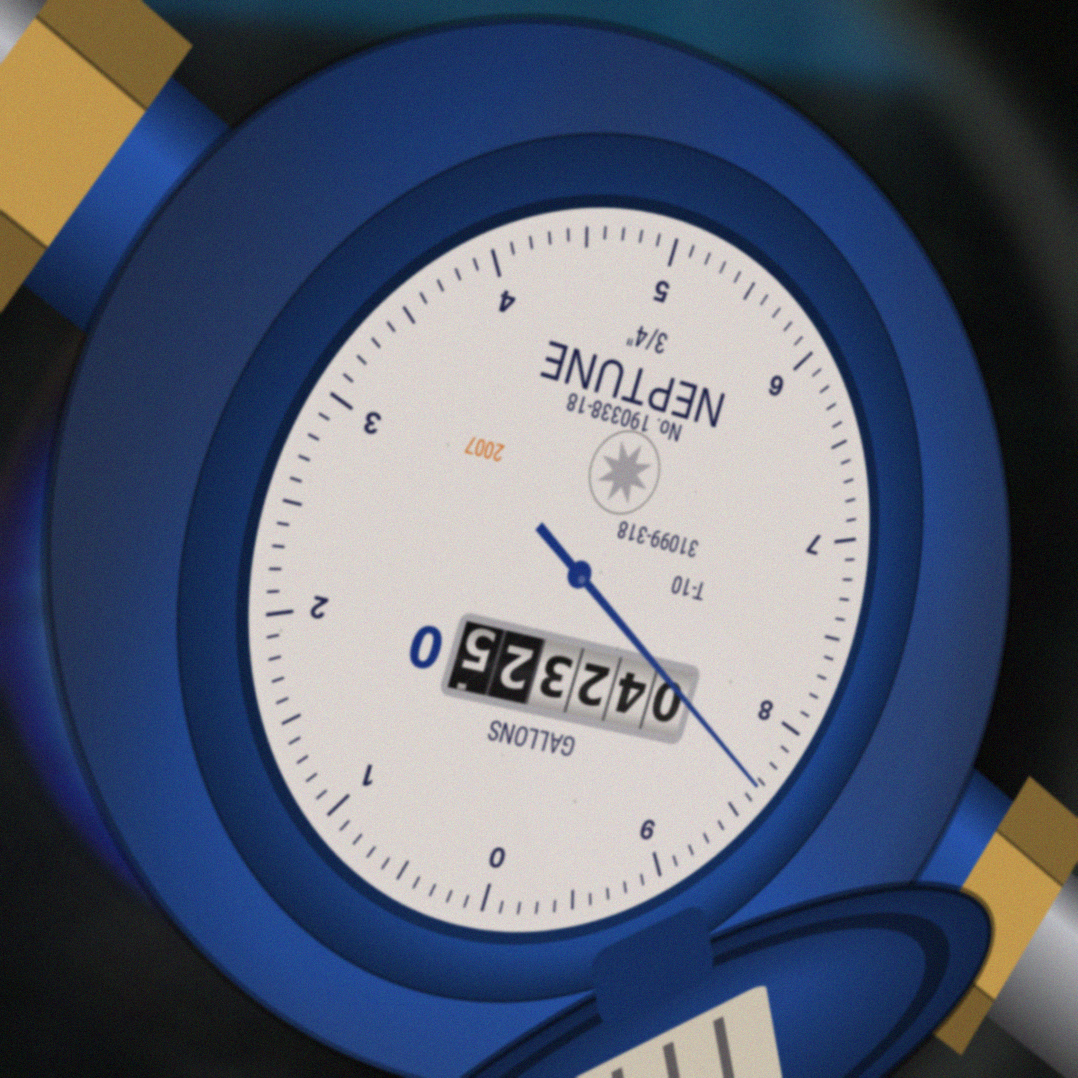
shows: 423248.3 gal
